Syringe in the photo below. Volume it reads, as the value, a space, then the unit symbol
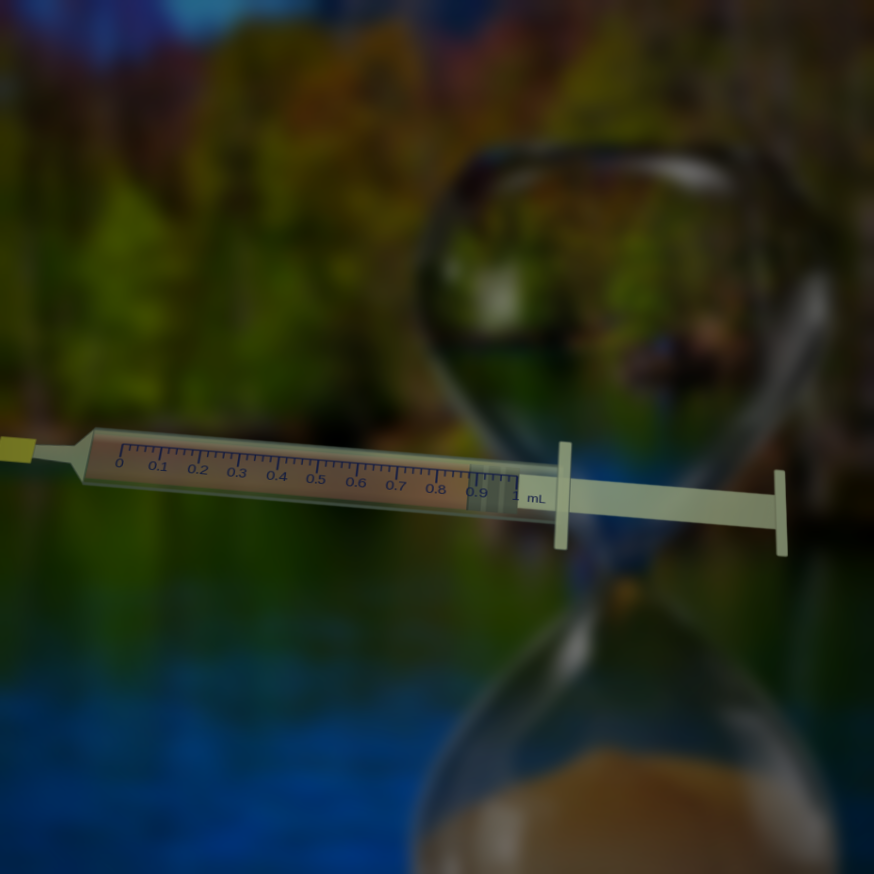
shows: 0.88 mL
